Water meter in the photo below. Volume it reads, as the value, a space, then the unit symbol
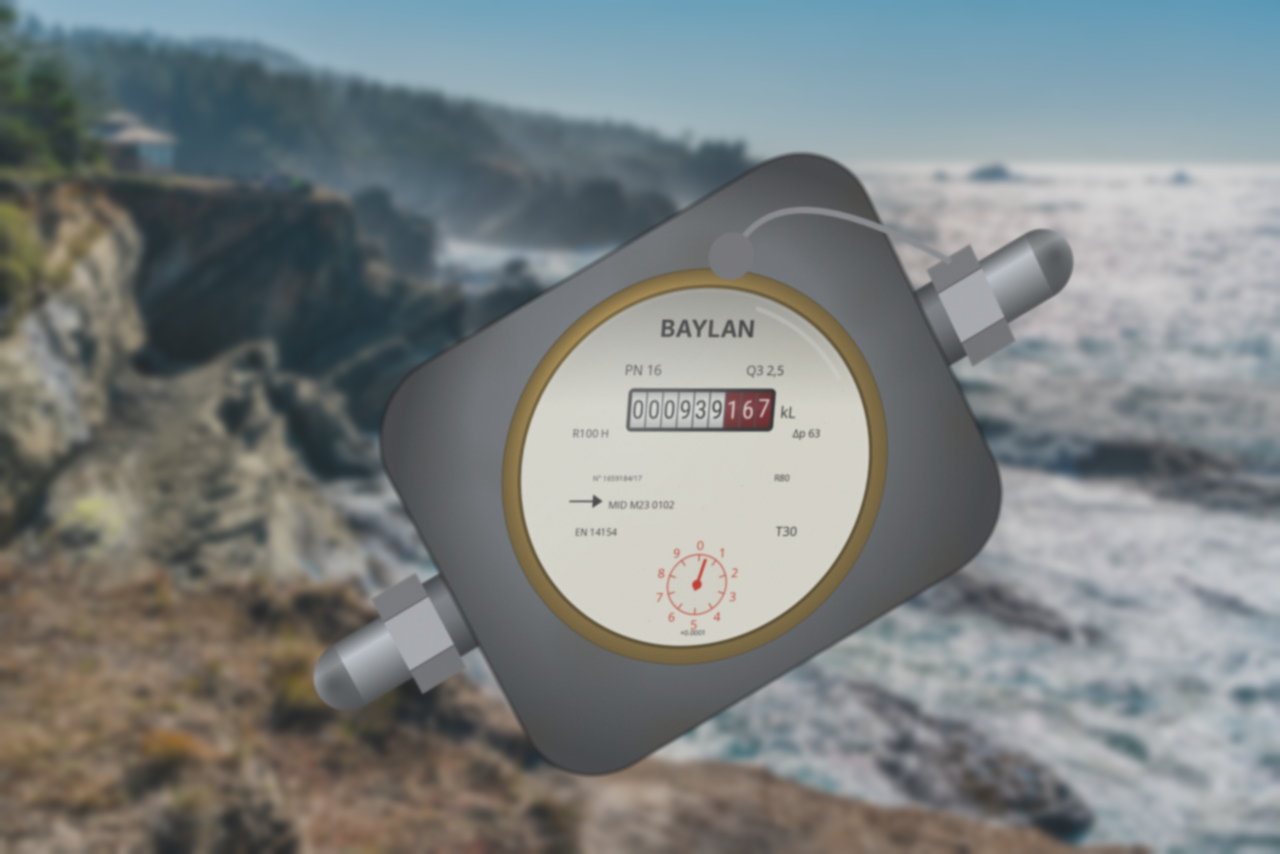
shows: 939.1670 kL
